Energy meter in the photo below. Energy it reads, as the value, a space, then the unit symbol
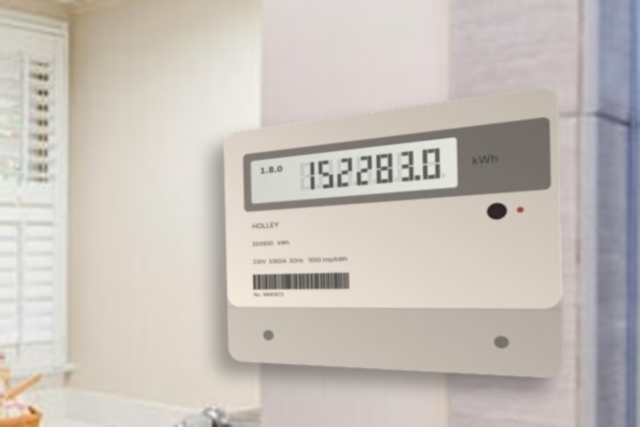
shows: 152283.0 kWh
